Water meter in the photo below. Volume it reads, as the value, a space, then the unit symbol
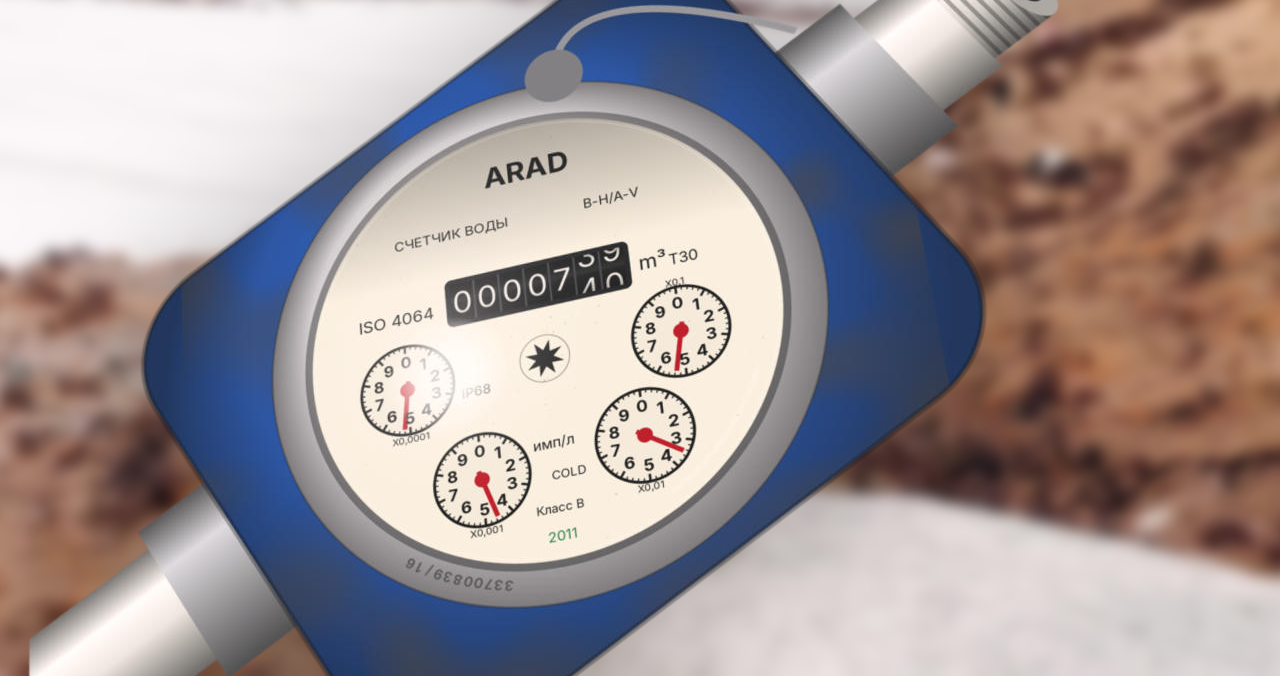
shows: 739.5345 m³
